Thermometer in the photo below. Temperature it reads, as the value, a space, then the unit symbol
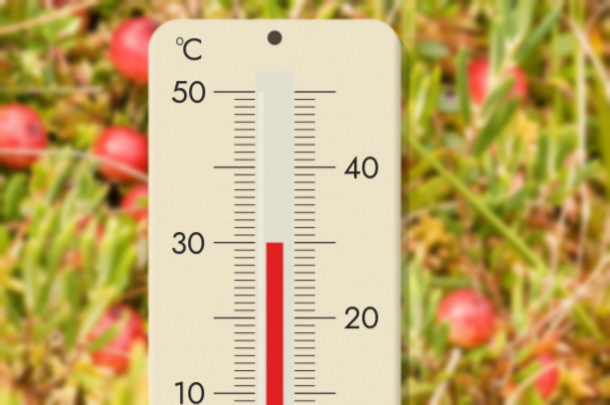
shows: 30 °C
